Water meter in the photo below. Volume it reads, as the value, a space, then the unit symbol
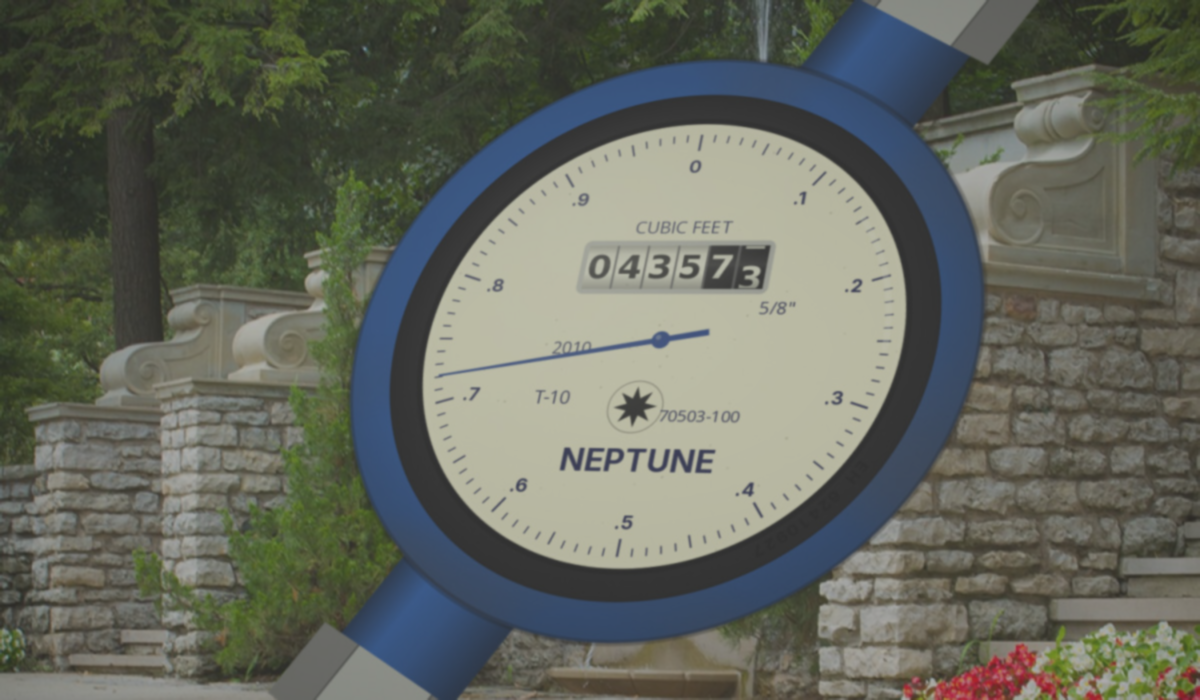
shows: 43572.72 ft³
